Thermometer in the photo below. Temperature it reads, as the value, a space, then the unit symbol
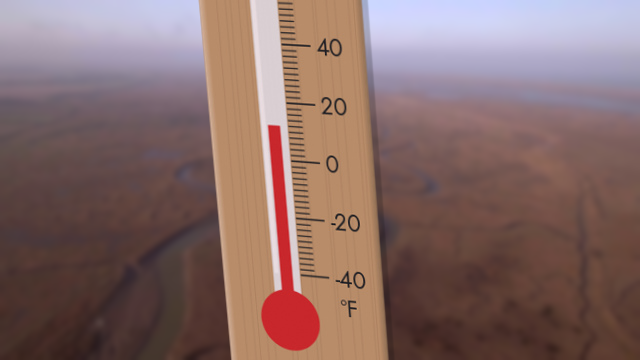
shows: 12 °F
